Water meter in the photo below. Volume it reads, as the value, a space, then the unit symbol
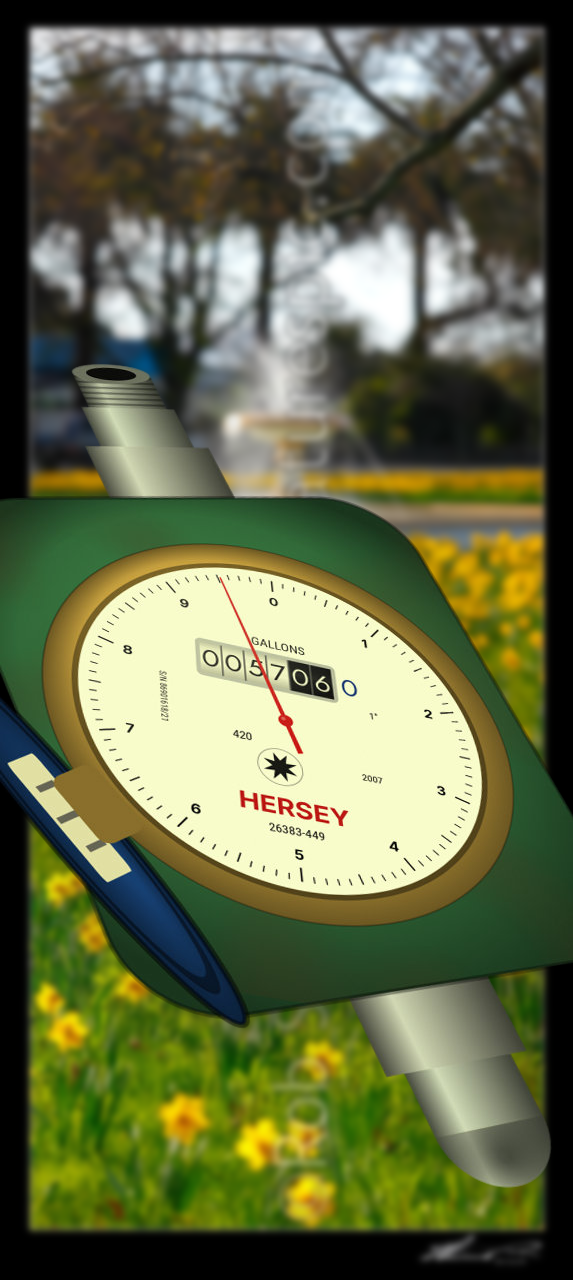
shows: 57059.5 gal
